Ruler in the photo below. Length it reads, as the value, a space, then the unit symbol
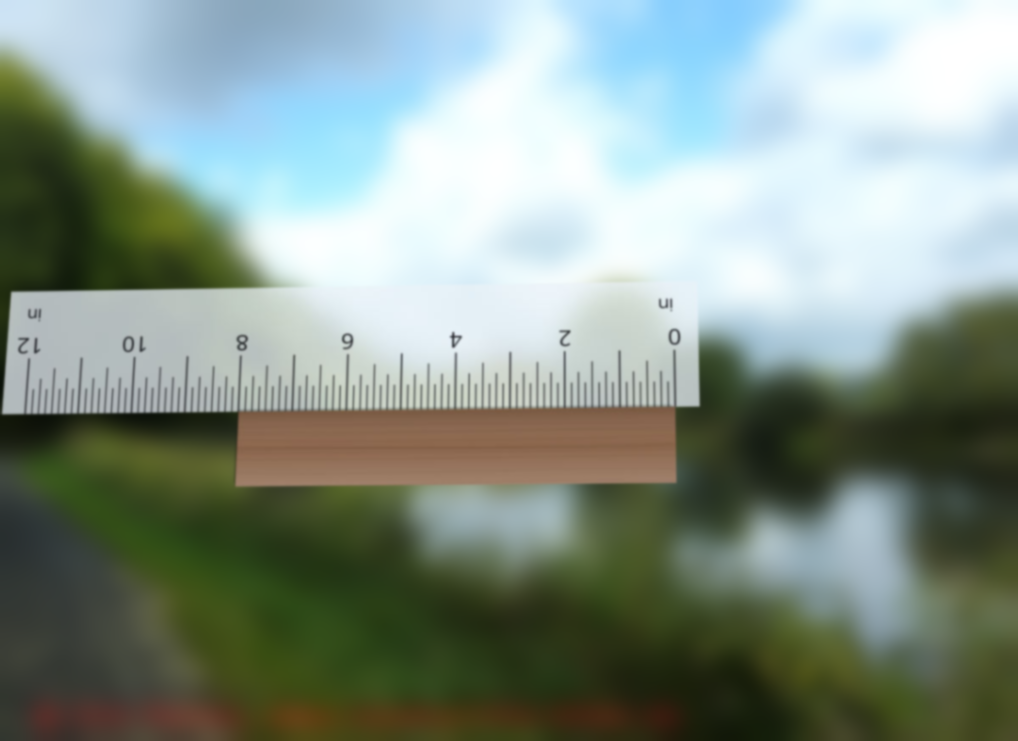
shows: 8 in
